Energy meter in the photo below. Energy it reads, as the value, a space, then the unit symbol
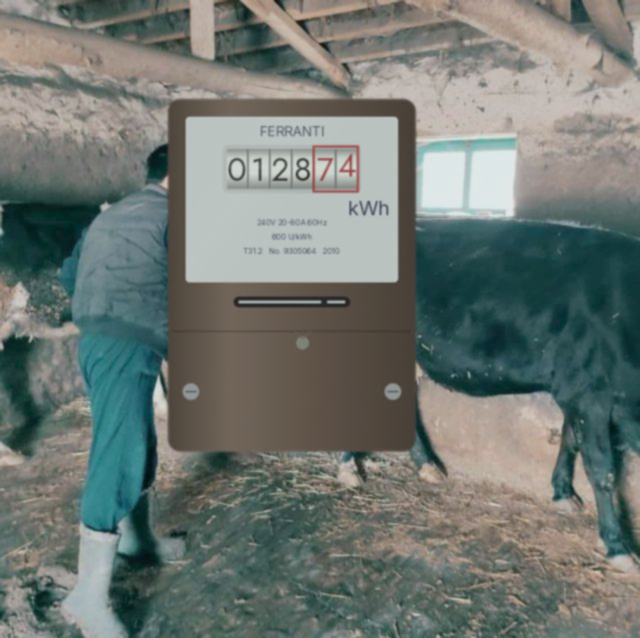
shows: 128.74 kWh
